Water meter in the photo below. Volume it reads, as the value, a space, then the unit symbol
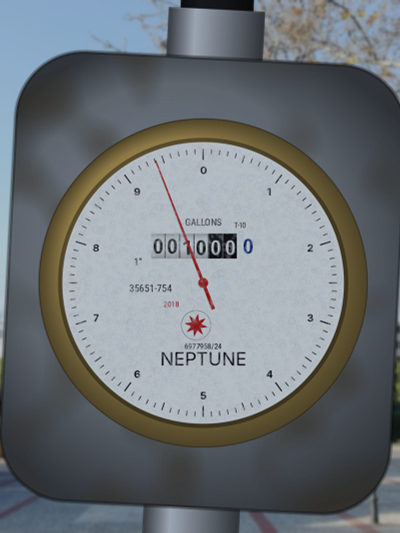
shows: 9999.4 gal
